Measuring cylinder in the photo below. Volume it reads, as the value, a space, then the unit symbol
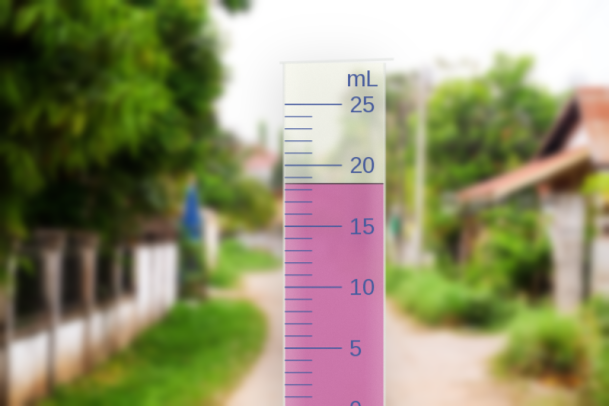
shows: 18.5 mL
